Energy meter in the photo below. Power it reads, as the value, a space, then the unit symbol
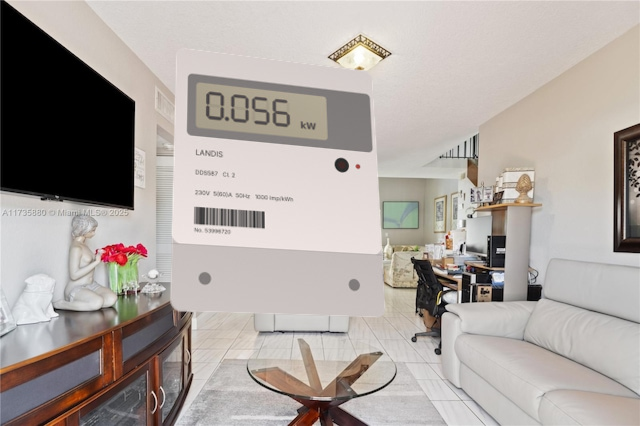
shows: 0.056 kW
